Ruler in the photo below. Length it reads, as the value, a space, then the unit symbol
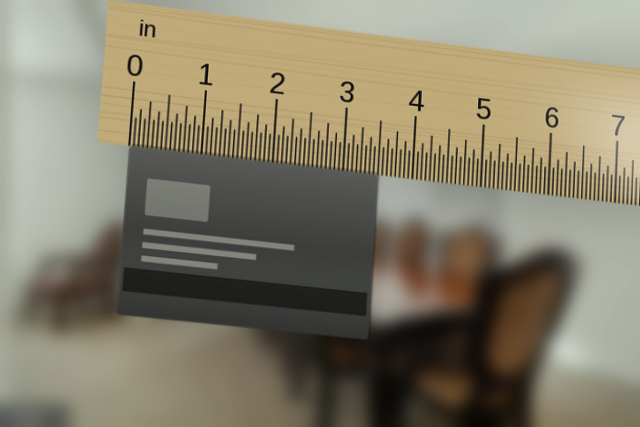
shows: 3.5 in
